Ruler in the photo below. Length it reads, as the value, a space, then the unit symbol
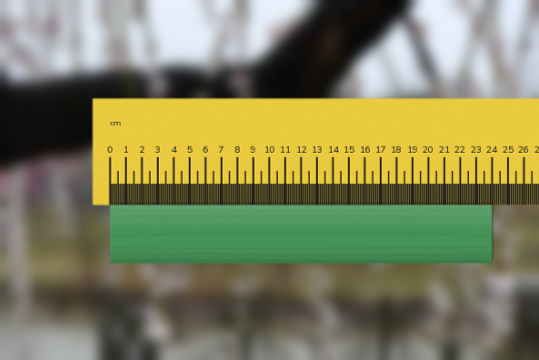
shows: 24 cm
